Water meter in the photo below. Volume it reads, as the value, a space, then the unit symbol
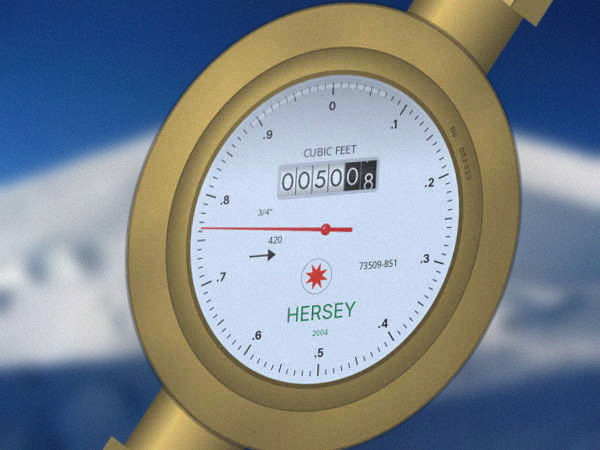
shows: 5007.76 ft³
